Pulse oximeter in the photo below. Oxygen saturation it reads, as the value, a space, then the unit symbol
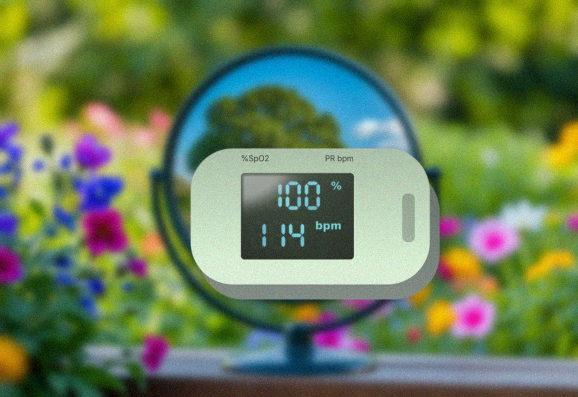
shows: 100 %
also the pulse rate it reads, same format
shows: 114 bpm
